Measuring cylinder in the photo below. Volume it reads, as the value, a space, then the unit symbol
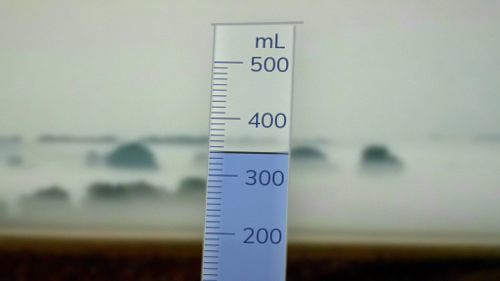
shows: 340 mL
